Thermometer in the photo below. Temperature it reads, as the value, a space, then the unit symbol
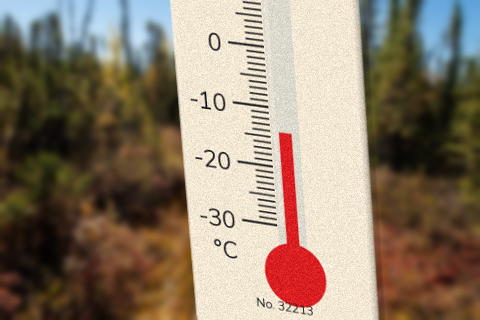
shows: -14 °C
